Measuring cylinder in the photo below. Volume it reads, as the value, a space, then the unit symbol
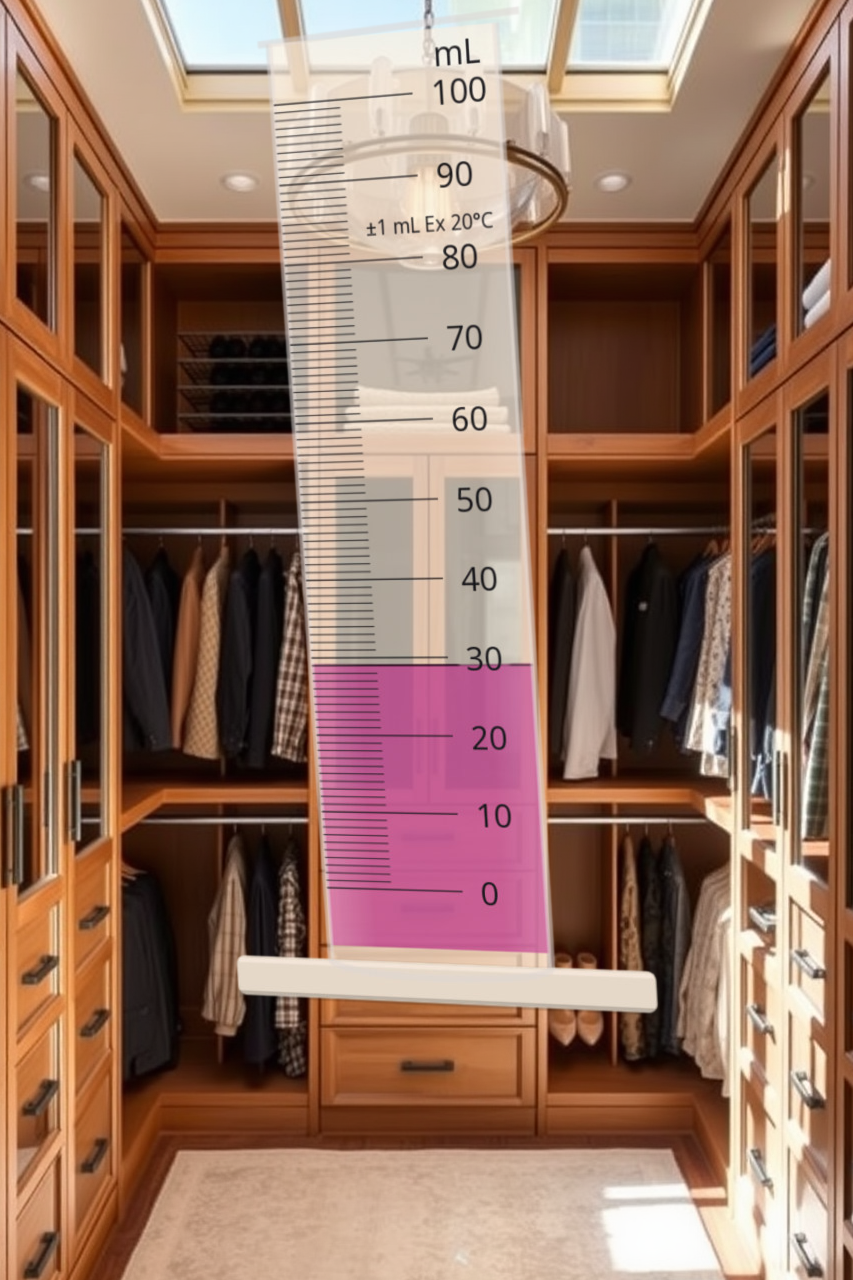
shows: 29 mL
